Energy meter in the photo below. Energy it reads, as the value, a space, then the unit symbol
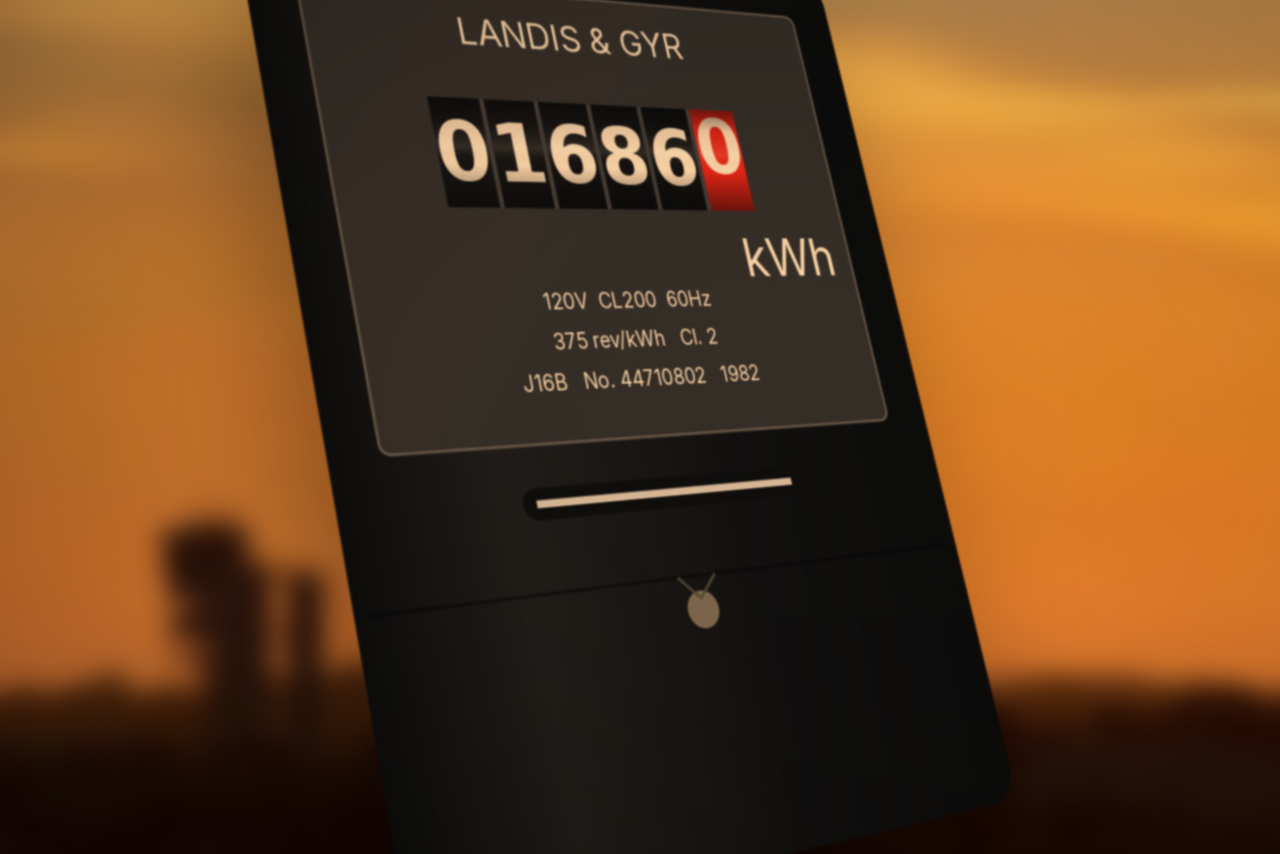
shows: 1686.0 kWh
